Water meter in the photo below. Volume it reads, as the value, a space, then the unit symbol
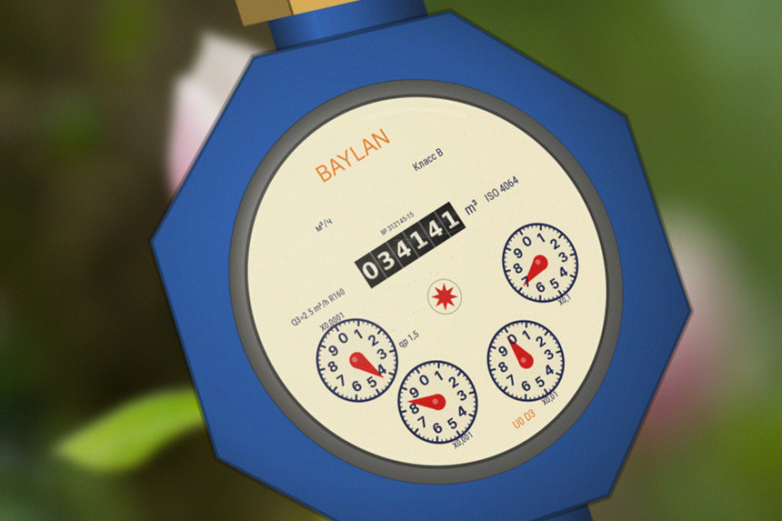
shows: 34141.6984 m³
